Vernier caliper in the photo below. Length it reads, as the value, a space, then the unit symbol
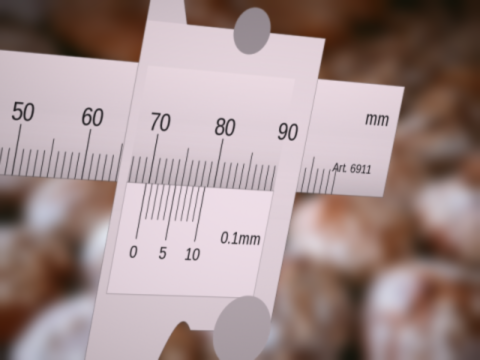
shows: 69.6 mm
